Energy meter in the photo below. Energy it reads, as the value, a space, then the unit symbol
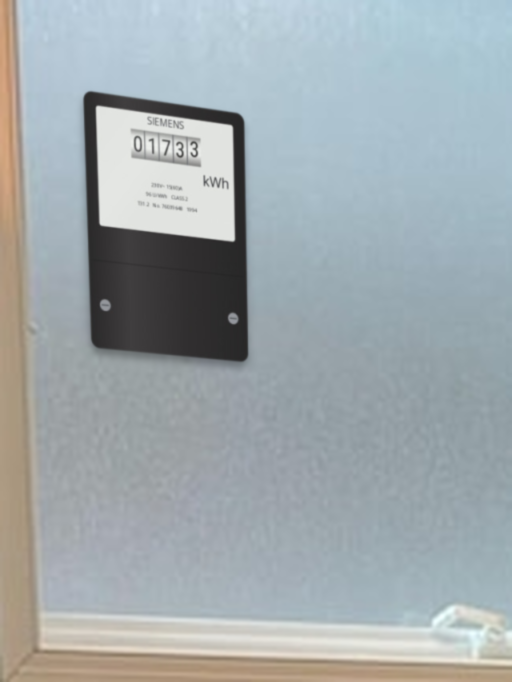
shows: 1733 kWh
